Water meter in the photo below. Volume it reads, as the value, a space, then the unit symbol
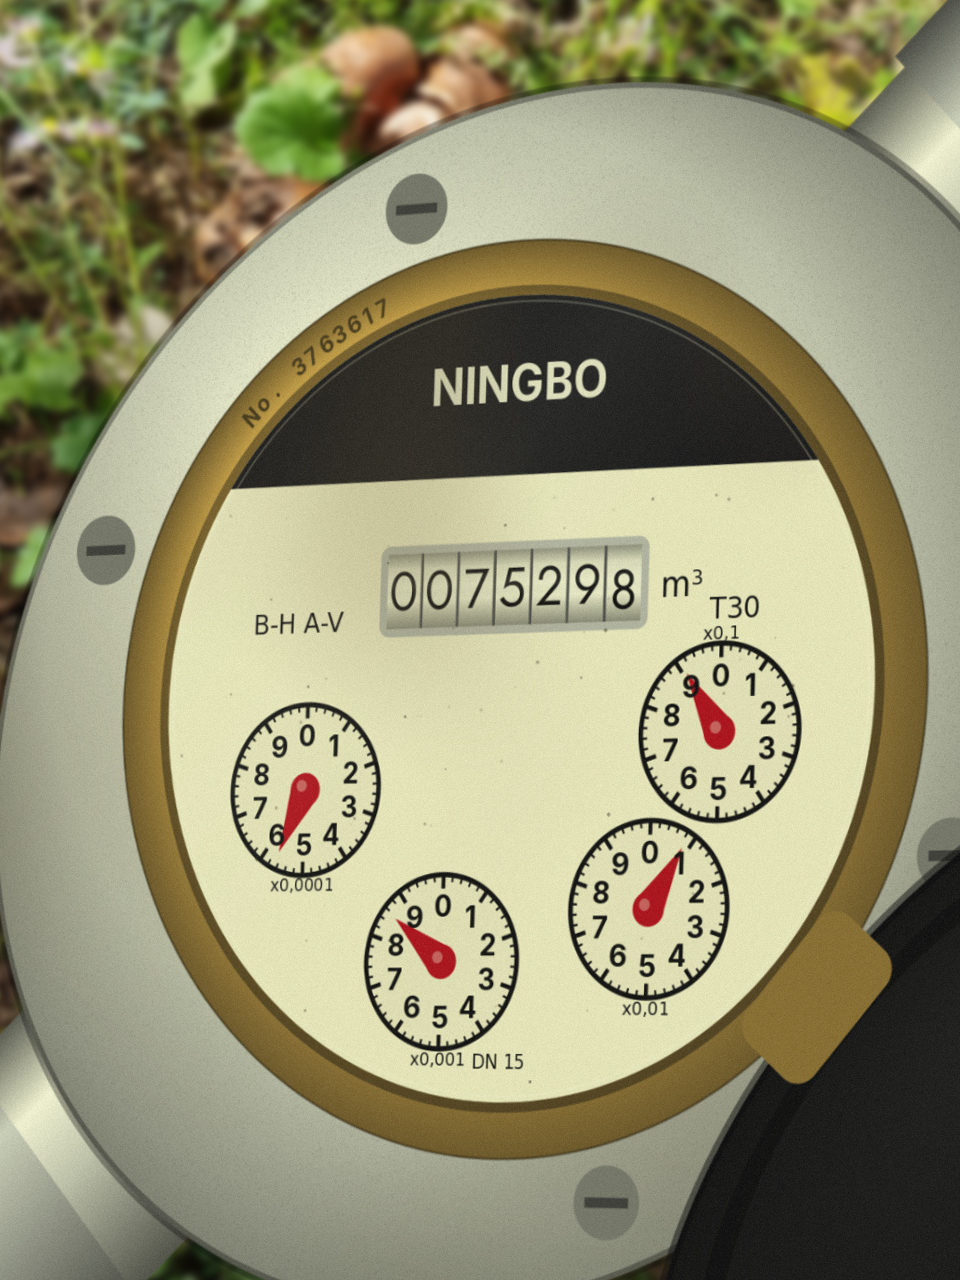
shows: 75297.9085 m³
